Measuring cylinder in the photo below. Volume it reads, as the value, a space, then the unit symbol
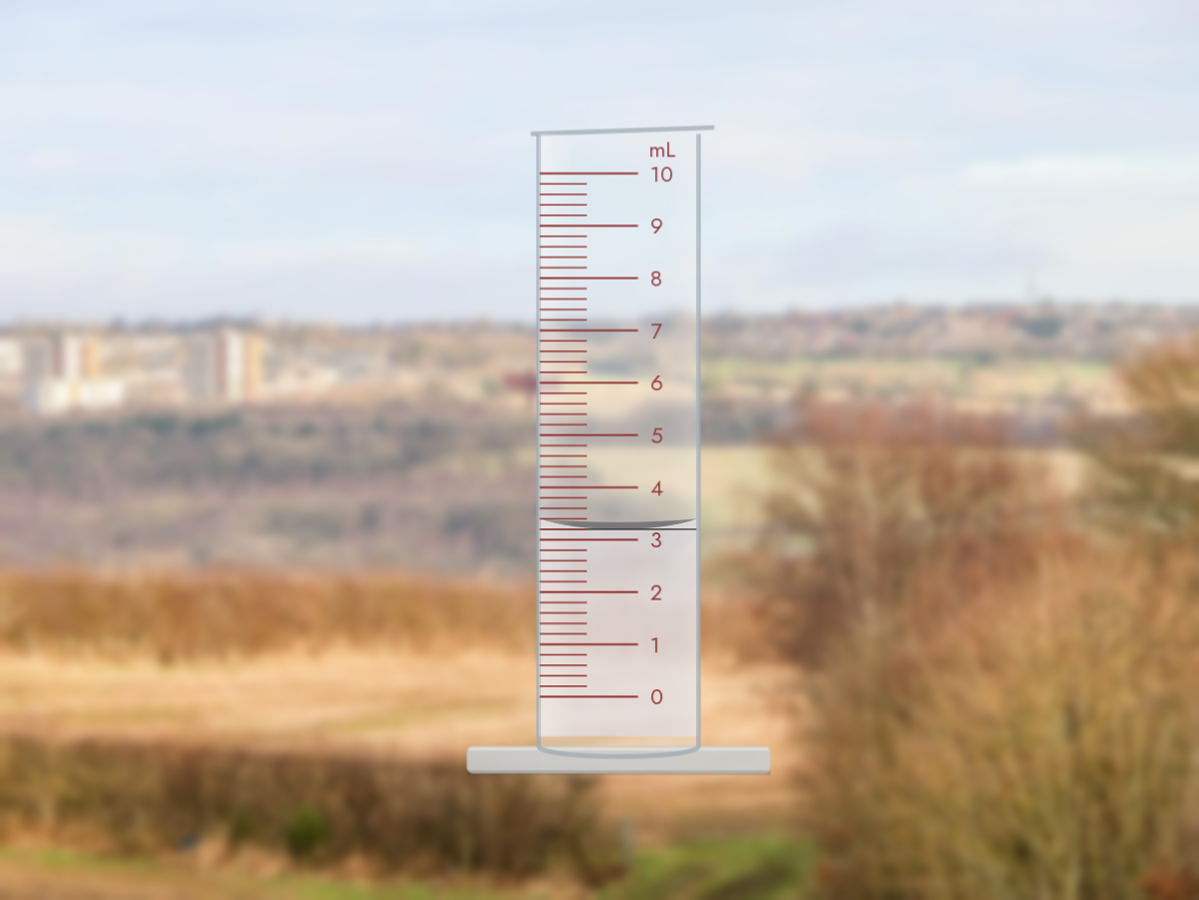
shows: 3.2 mL
